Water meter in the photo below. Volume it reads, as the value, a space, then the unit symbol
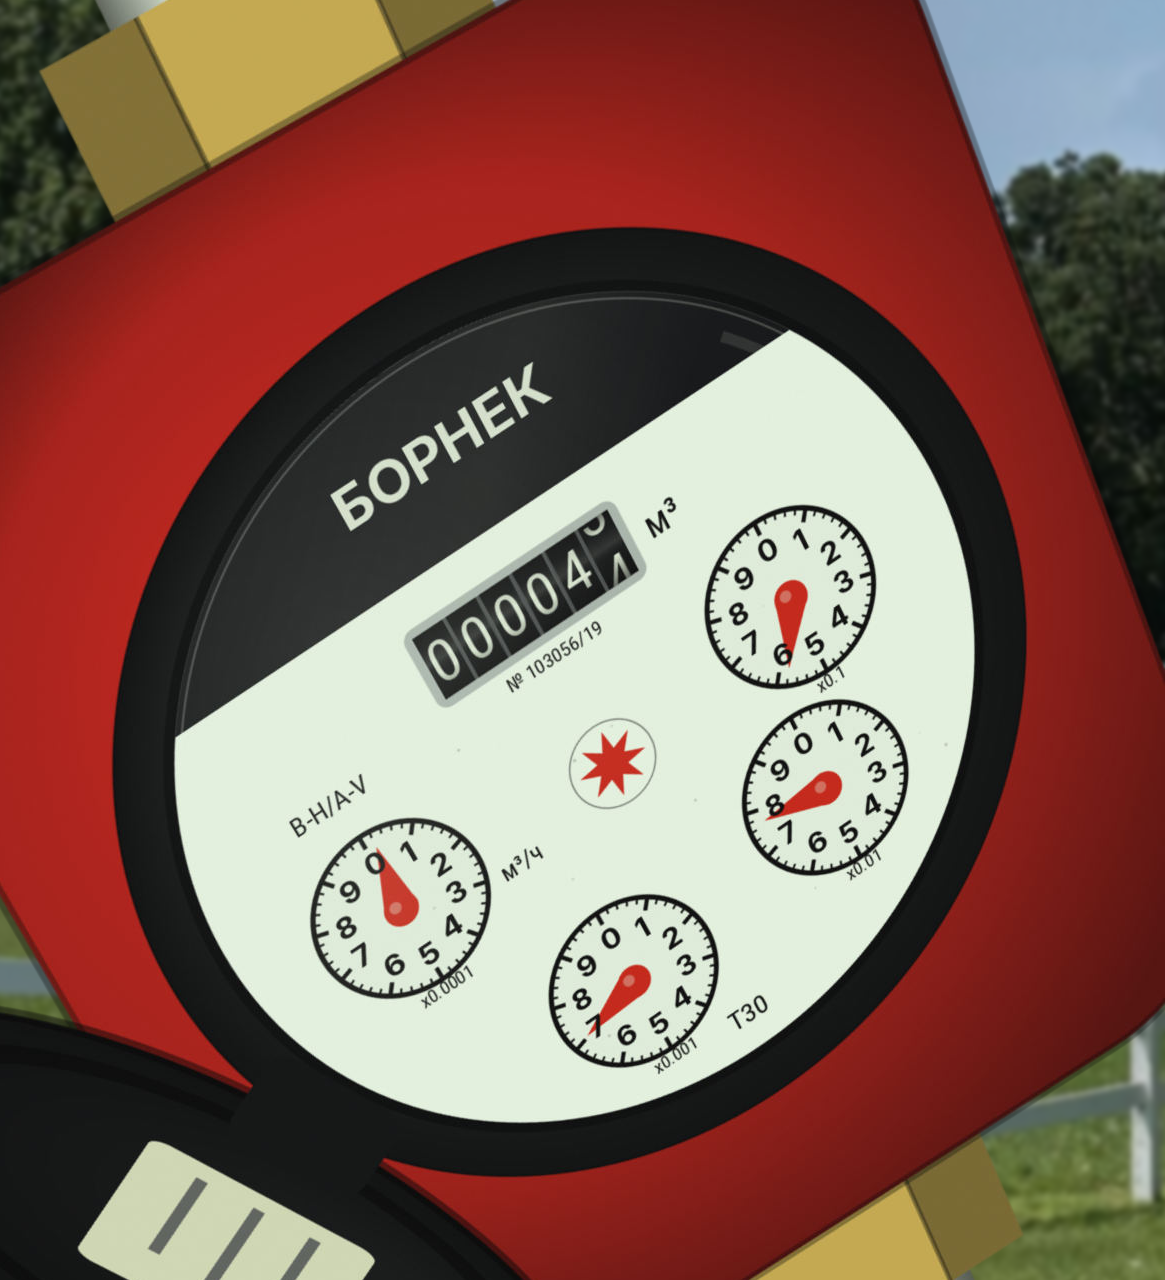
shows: 43.5770 m³
